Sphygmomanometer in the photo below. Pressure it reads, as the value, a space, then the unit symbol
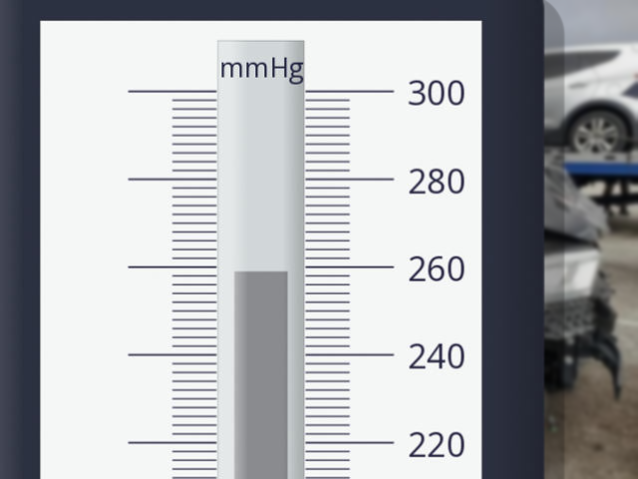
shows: 259 mmHg
